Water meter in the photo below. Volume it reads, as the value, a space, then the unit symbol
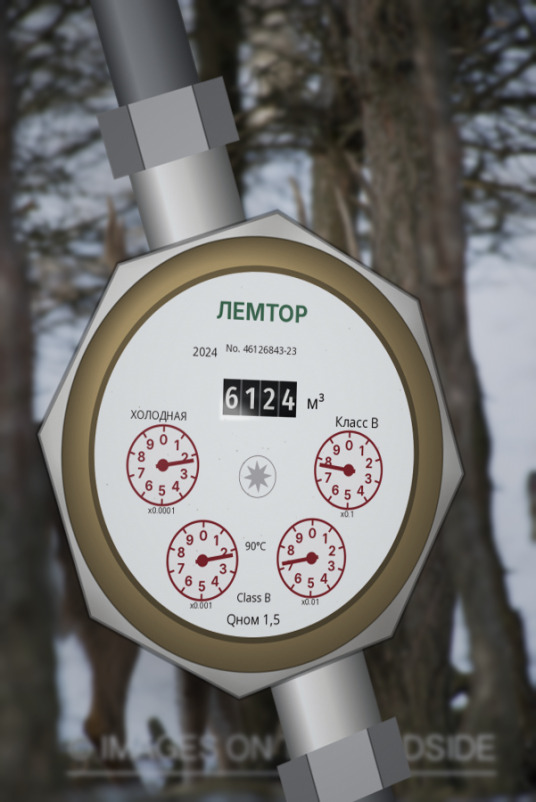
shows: 6124.7722 m³
